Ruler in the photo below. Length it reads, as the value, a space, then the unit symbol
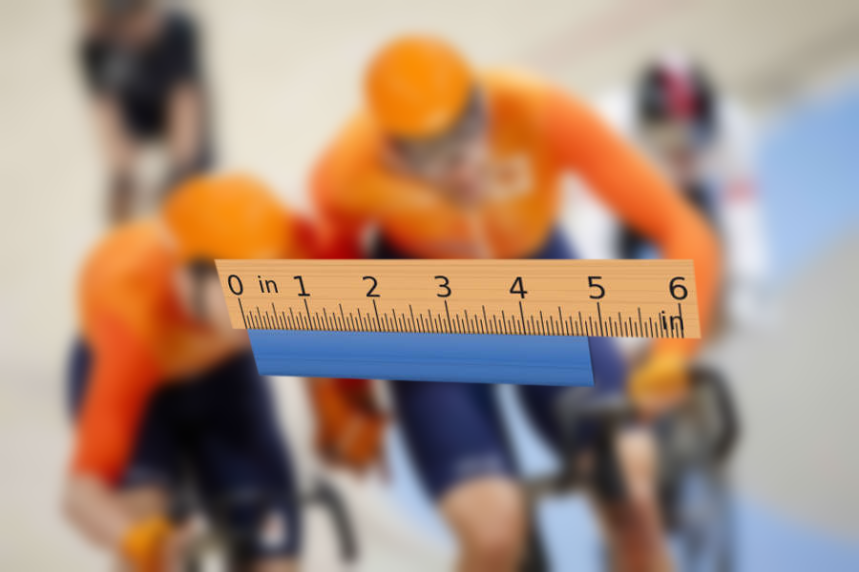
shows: 4.8125 in
